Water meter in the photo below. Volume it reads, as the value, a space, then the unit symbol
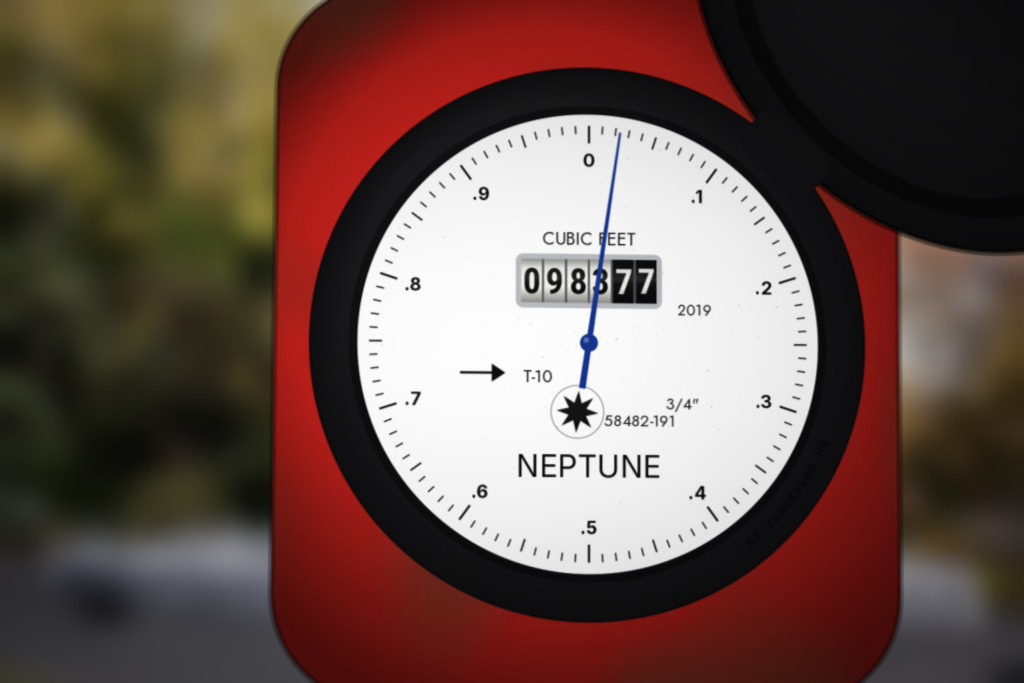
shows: 98377.02 ft³
